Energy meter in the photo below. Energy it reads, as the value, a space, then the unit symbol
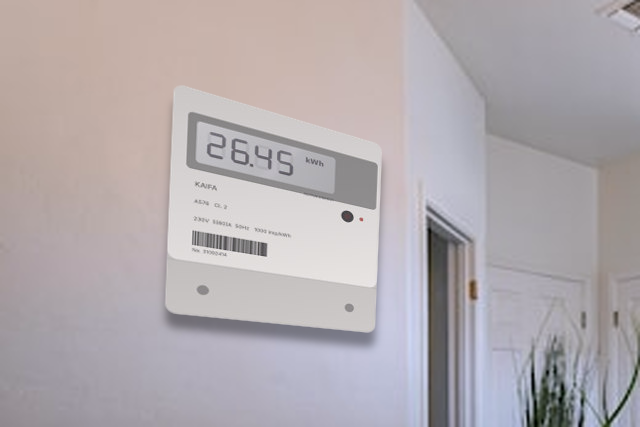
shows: 26.45 kWh
